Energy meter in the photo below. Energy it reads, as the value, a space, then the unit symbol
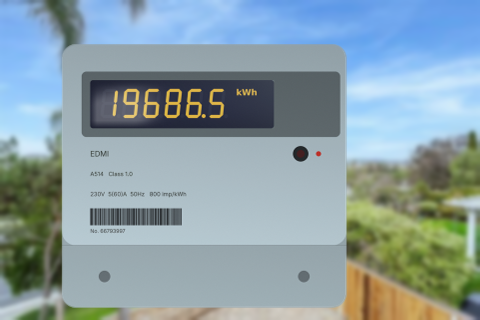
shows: 19686.5 kWh
